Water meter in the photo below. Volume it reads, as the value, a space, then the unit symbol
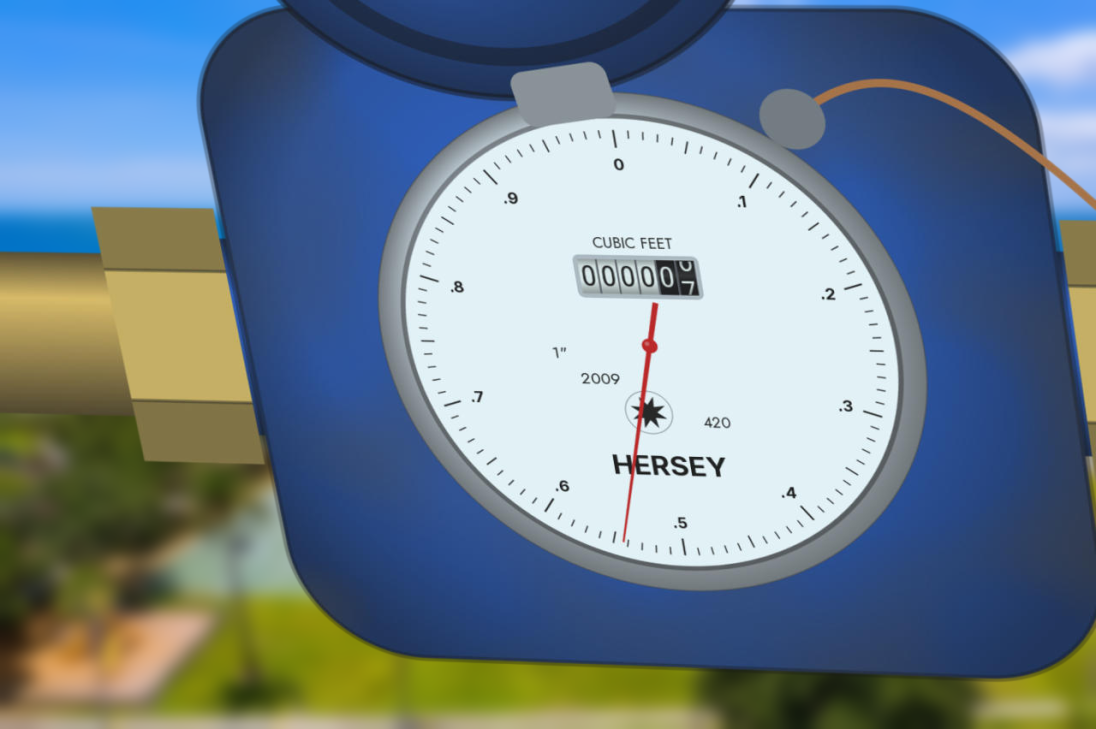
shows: 6.54 ft³
